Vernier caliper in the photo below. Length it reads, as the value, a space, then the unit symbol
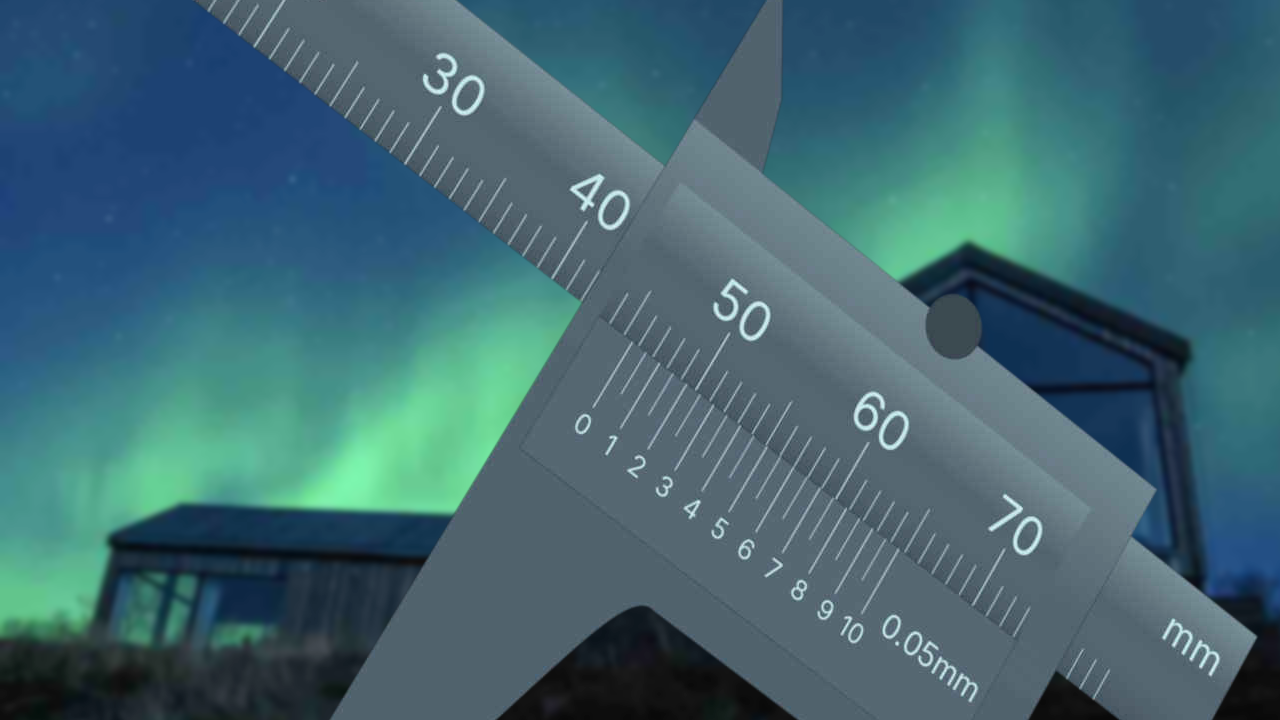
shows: 45.6 mm
